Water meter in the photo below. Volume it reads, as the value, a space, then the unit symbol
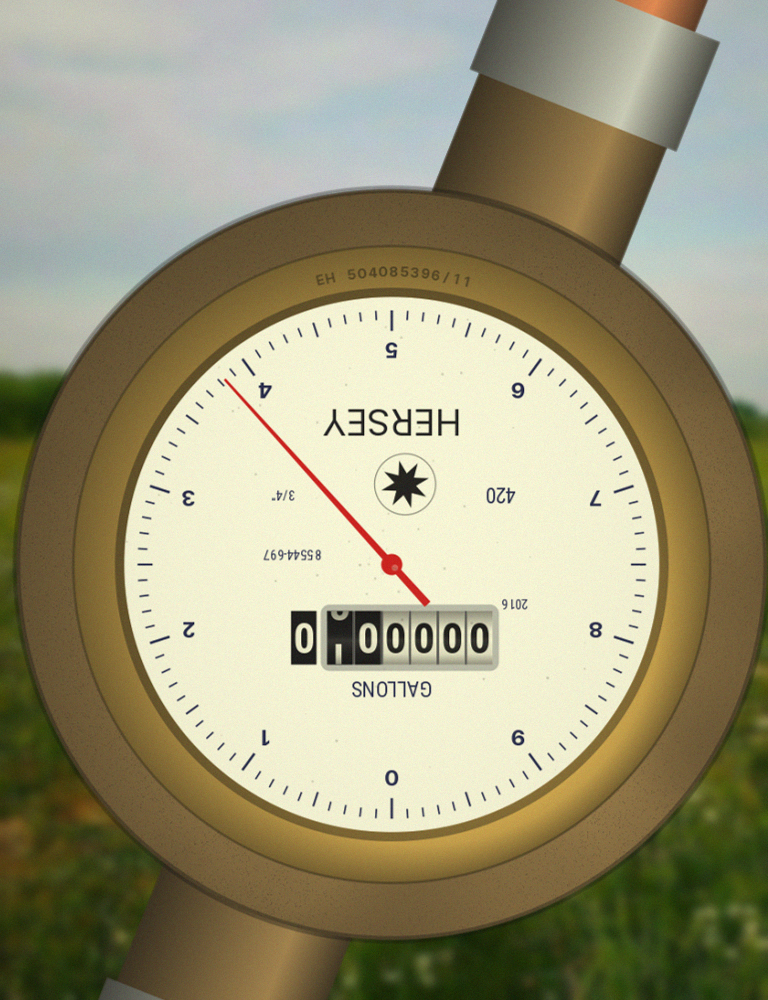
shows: 13.8 gal
